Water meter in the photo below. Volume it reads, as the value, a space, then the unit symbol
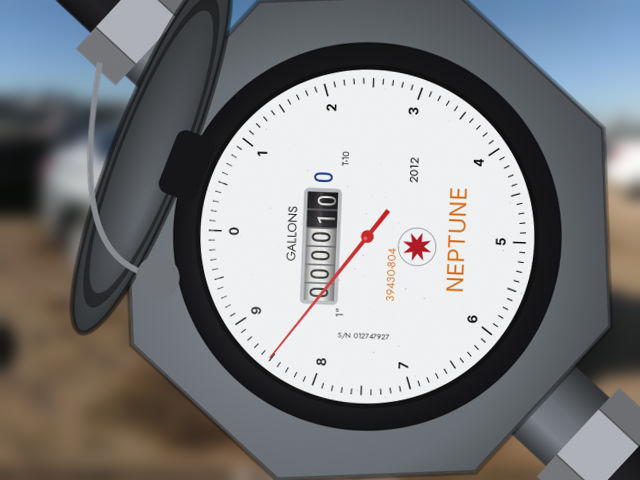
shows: 98.5 gal
